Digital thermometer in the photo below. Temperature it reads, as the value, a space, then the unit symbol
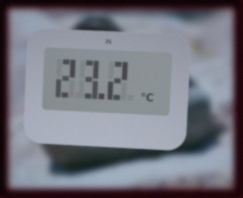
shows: 23.2 °C
